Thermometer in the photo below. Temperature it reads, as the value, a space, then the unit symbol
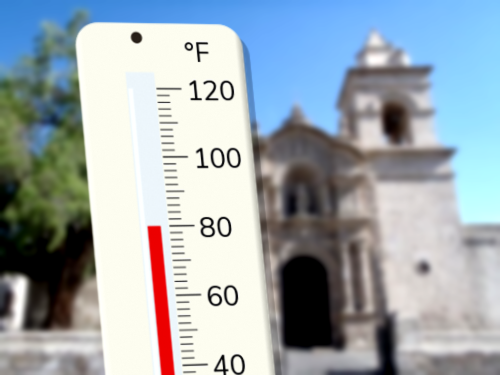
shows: 80 °F
